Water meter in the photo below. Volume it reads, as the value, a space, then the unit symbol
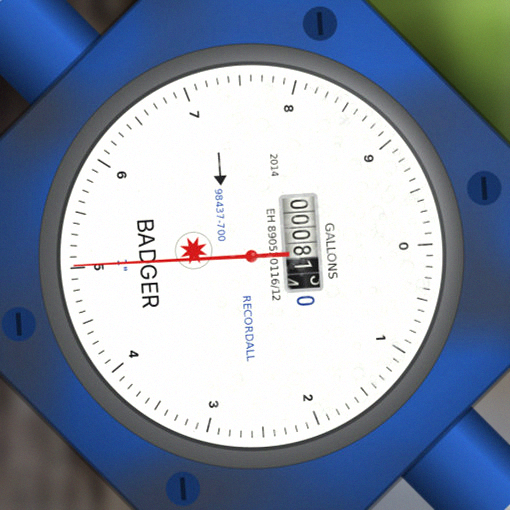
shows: 8135.0 gal
